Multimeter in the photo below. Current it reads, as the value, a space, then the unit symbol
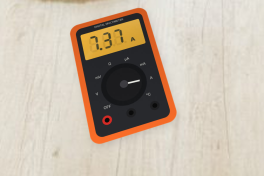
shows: 7.37 A
